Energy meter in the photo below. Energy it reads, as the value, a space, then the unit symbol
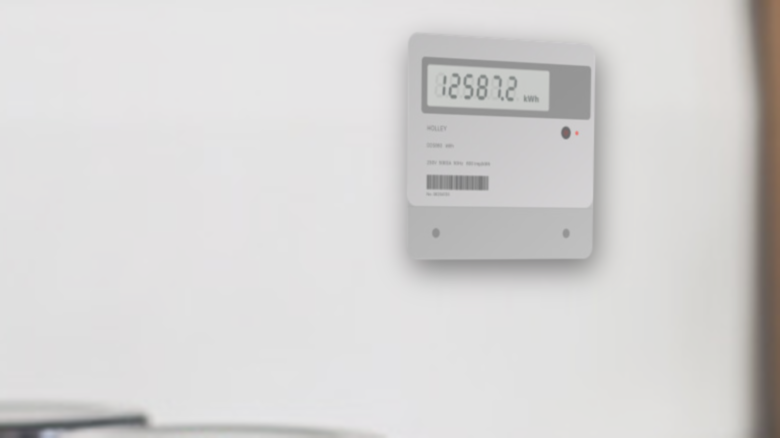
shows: 12587.2 kWh
